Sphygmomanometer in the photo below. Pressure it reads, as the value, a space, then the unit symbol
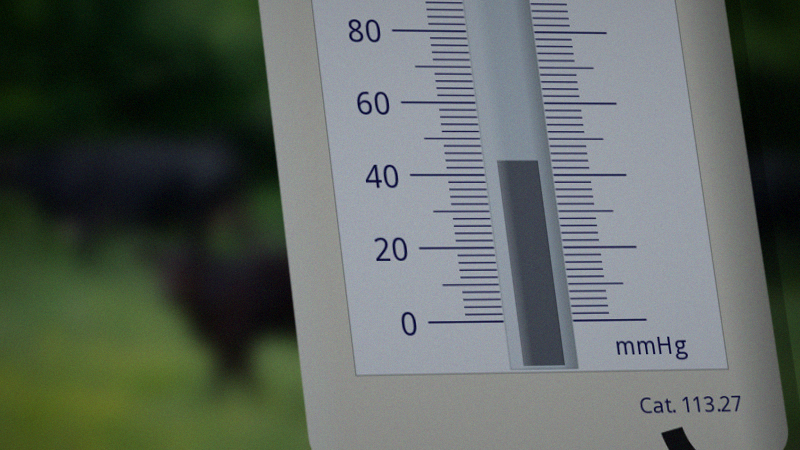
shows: 44 mmHg
